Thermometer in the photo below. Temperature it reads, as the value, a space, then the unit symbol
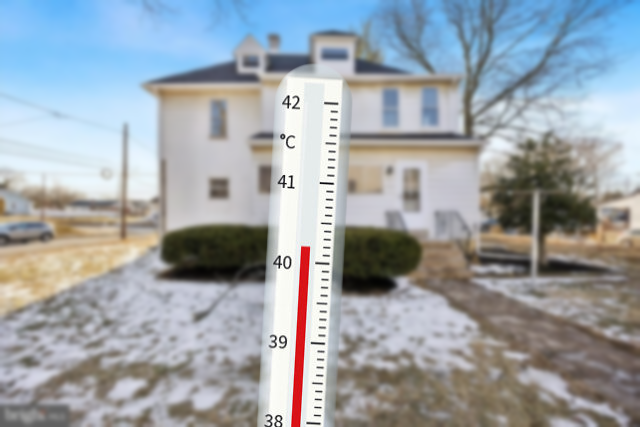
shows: 40.2 °C
